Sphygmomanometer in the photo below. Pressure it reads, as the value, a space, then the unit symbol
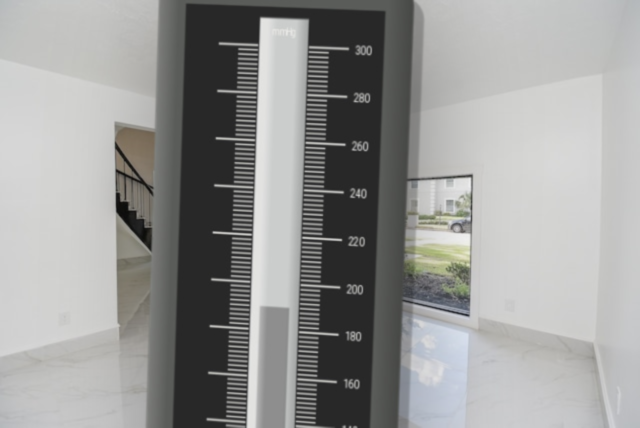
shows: 190 mmHg
